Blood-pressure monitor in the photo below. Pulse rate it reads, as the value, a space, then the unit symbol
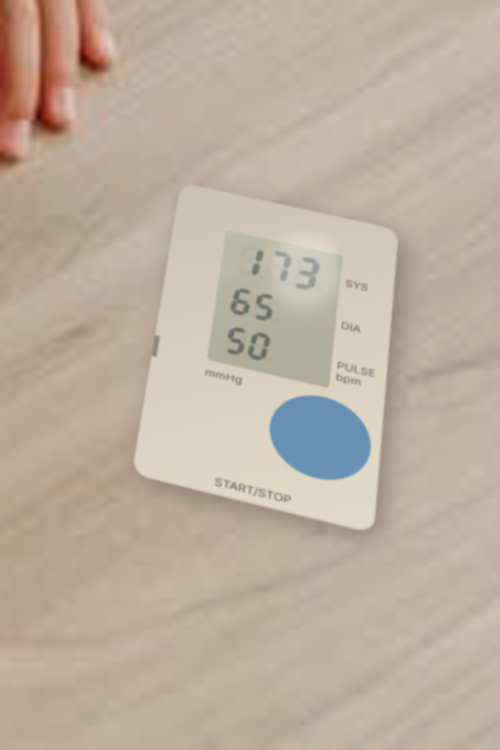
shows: 50 bpm
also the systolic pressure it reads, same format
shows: 173 mmHg
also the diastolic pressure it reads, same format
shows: 65 mmHg
